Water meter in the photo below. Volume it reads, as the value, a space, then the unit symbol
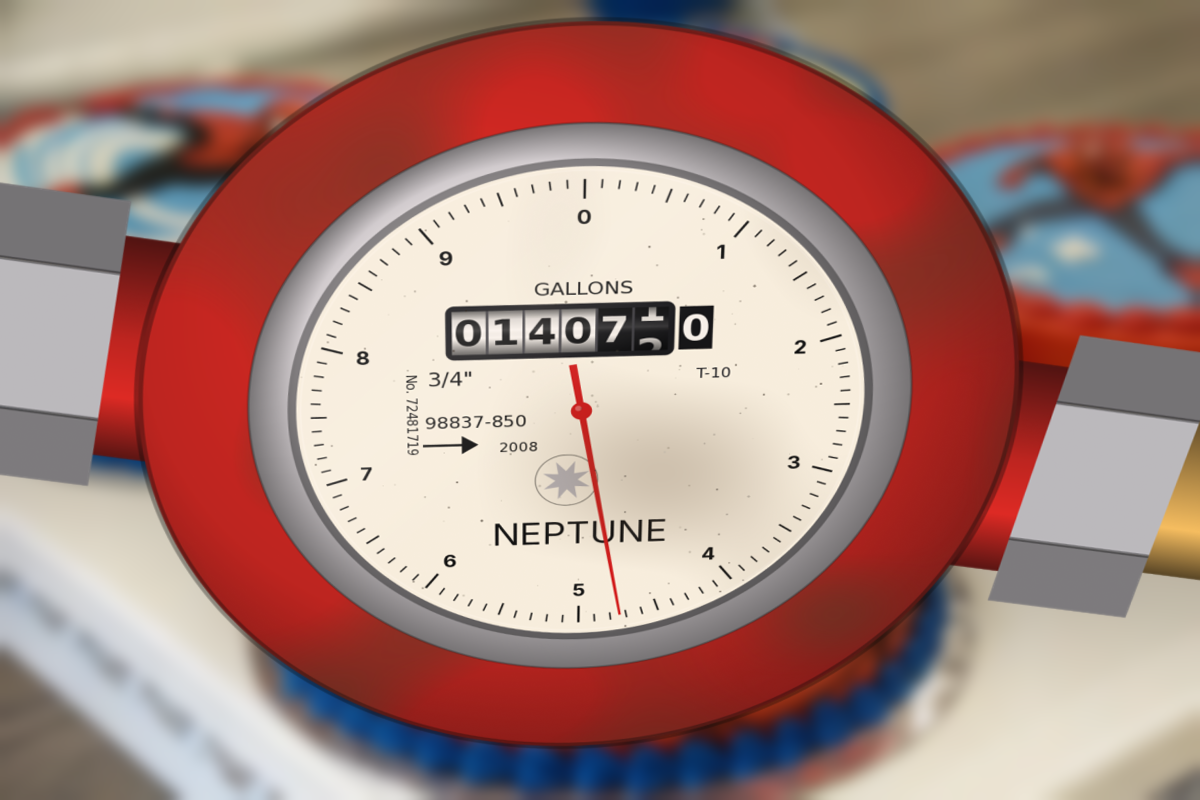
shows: 140714.7 gal
